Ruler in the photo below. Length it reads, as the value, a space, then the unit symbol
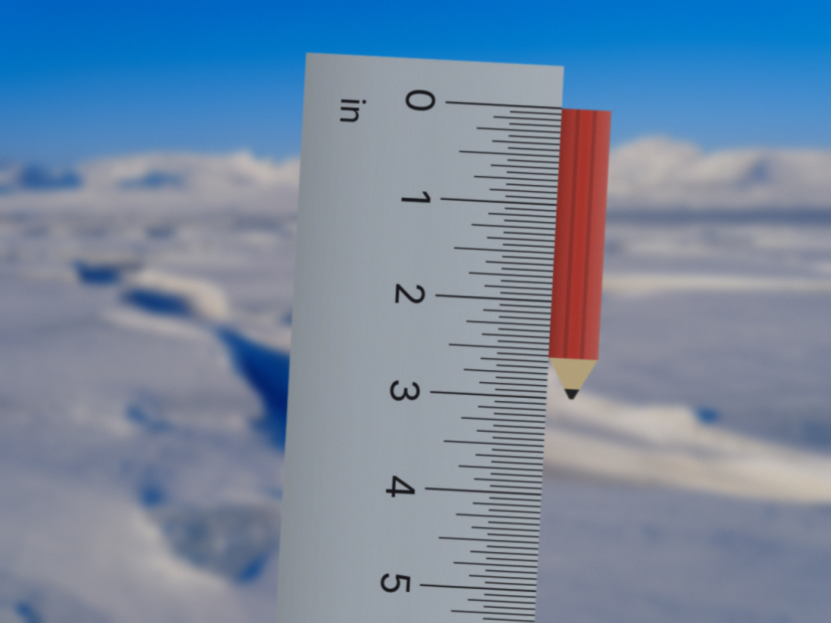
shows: 3 in
